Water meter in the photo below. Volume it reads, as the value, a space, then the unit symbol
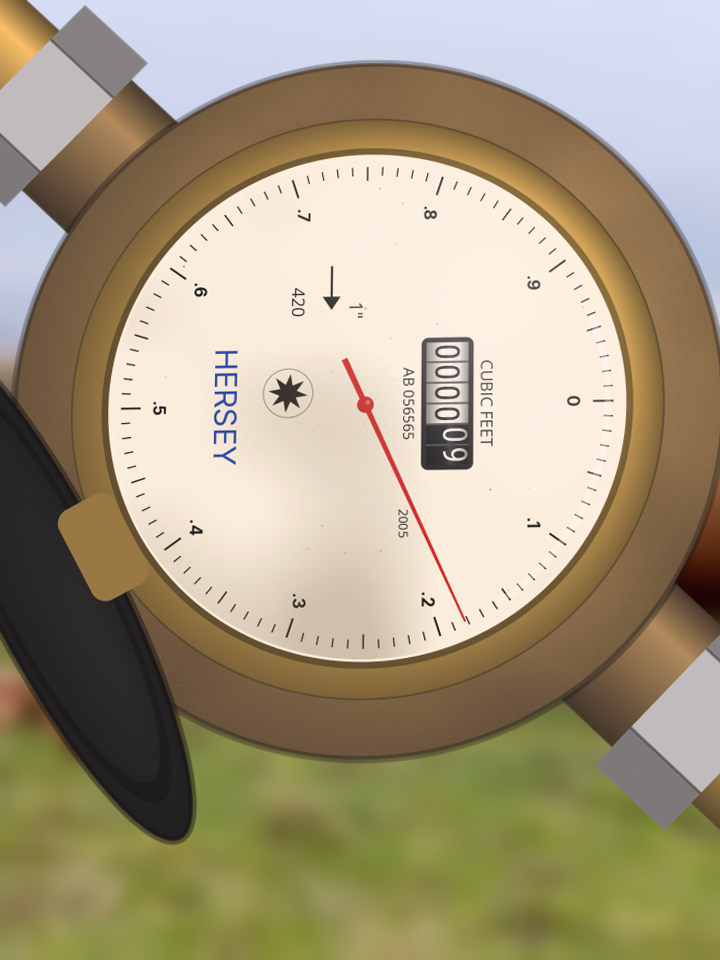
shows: 9.18 ft³
